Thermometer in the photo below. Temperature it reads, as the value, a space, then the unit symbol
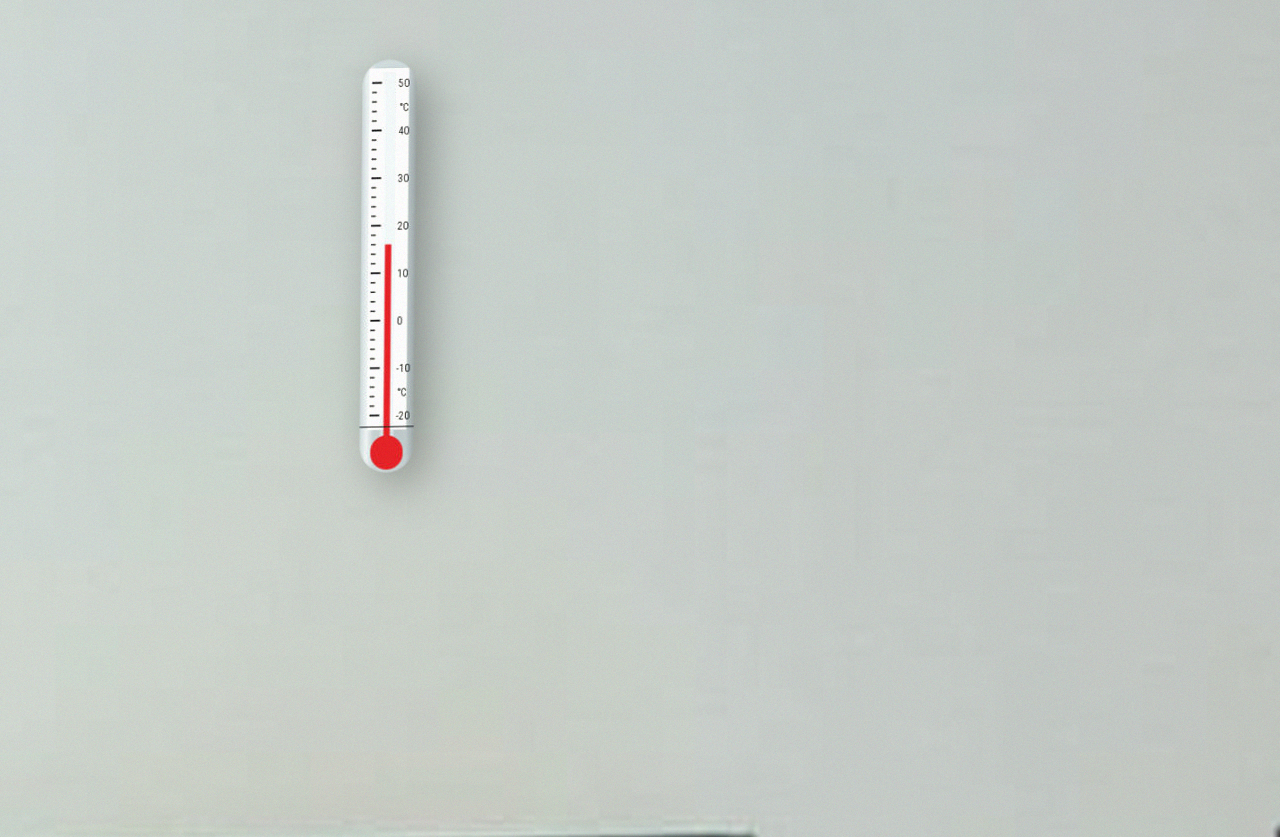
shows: 16 °C
